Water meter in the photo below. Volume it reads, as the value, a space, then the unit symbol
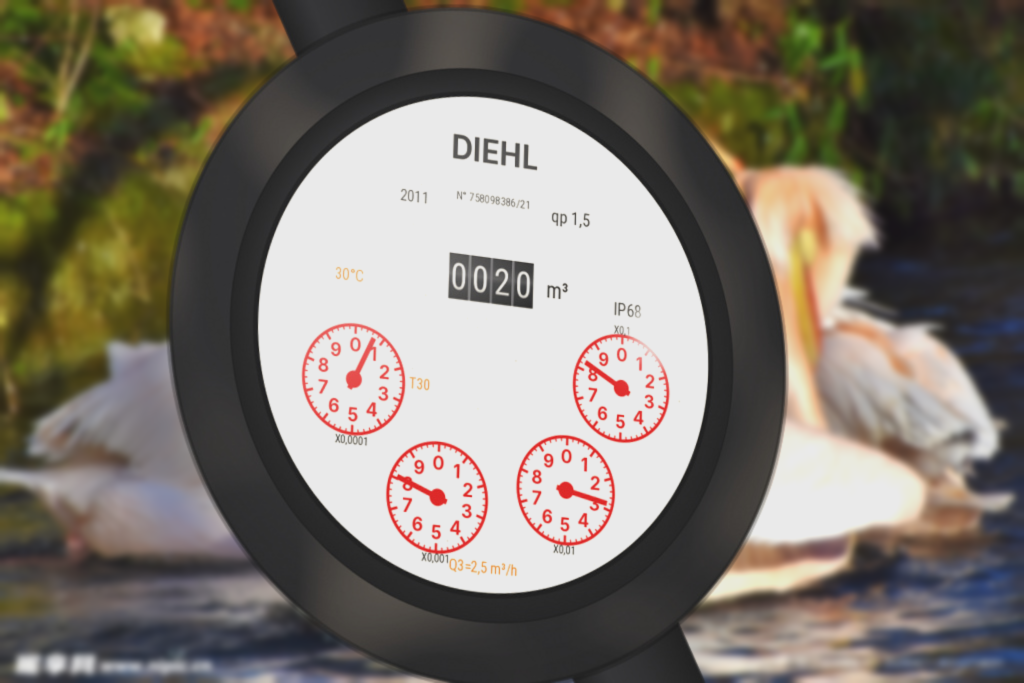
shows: 20.8280 m³
